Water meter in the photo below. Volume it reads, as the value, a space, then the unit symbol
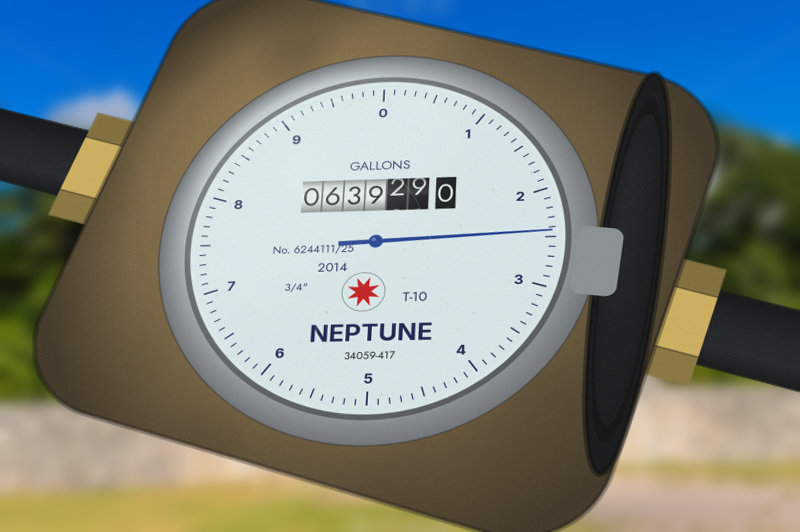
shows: 639292.4 gal
